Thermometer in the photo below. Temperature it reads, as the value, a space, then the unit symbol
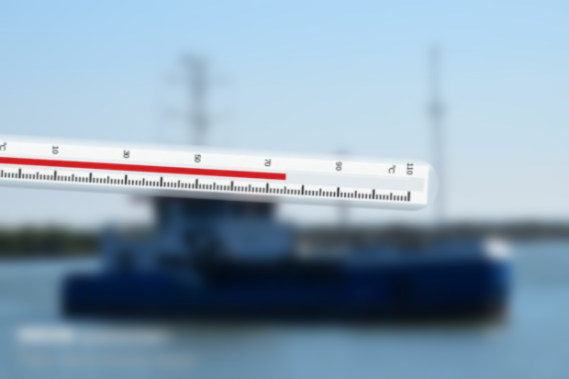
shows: 75 °C
